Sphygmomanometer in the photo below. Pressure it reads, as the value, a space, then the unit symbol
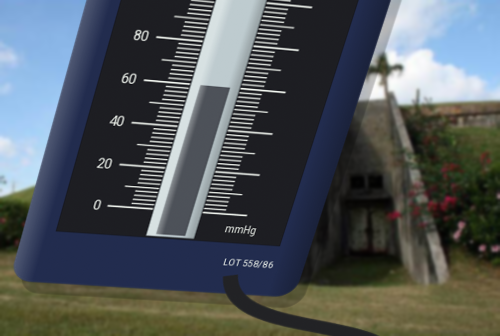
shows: 60 mmHg
